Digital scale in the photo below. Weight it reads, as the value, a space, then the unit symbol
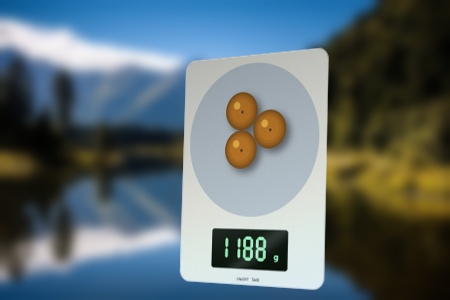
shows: 1188 g
